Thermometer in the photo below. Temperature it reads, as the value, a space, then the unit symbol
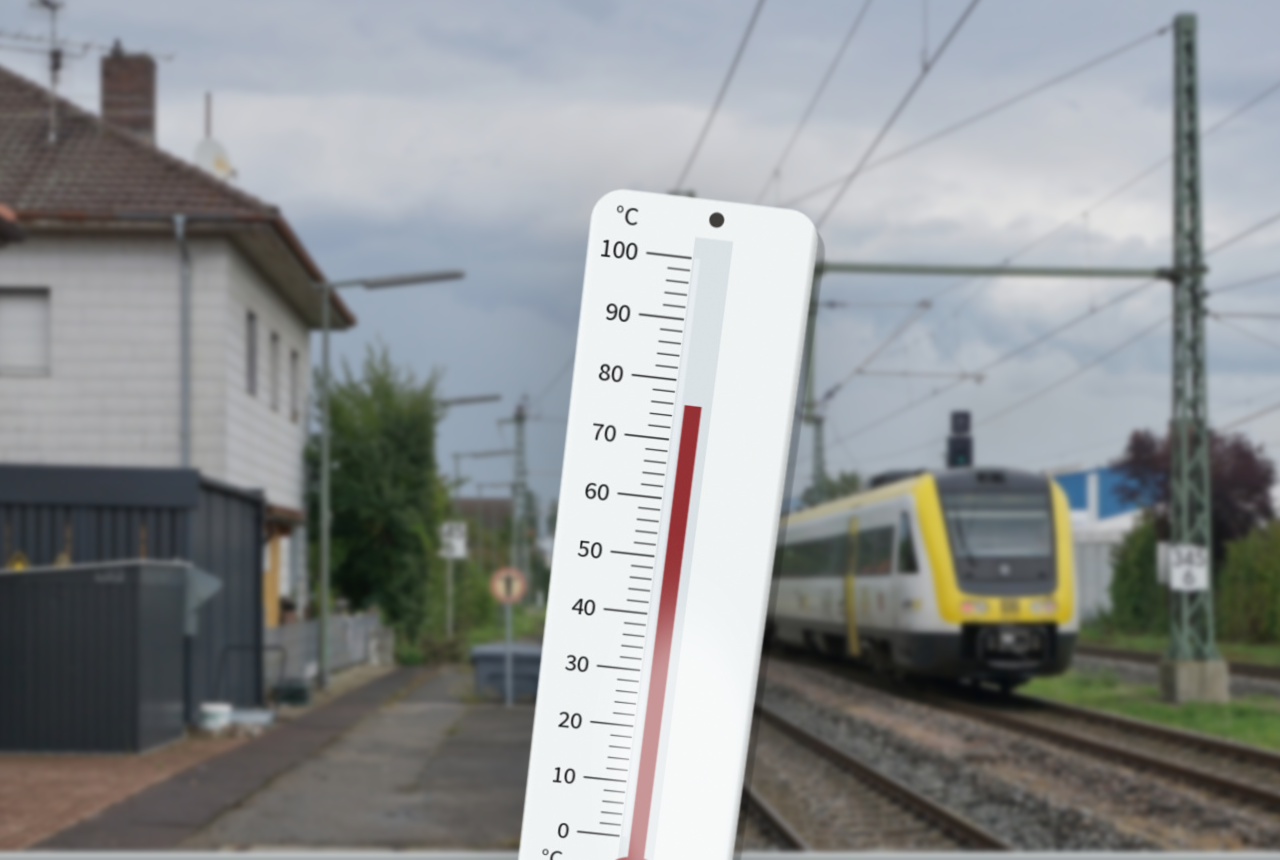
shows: 76 °C
